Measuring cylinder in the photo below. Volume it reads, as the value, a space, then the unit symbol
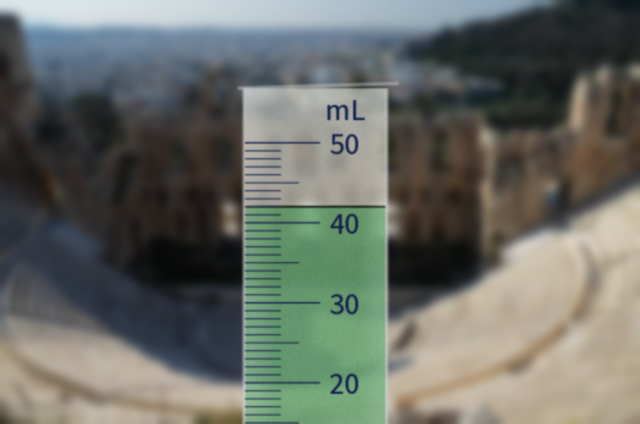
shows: 42 mL
